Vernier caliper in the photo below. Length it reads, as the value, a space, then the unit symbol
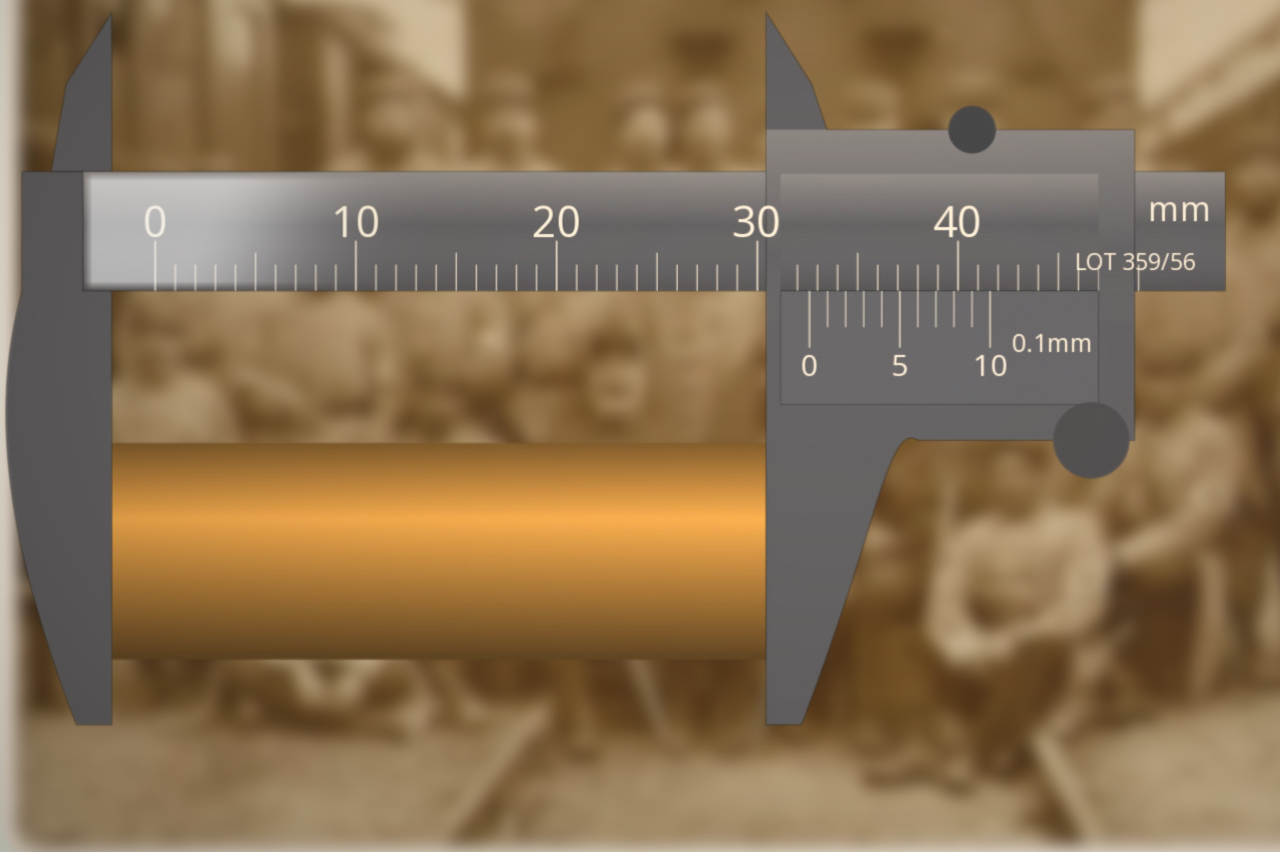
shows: 32.6 mm
